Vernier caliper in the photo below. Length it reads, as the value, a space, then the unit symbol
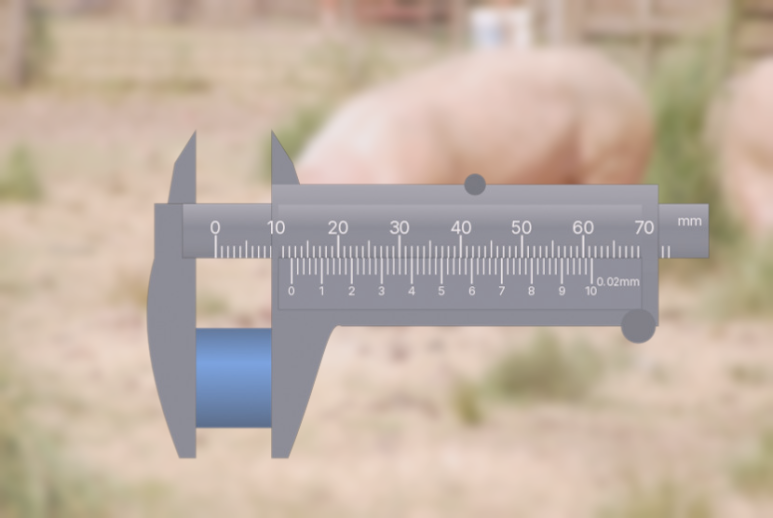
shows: 12.4 mm
